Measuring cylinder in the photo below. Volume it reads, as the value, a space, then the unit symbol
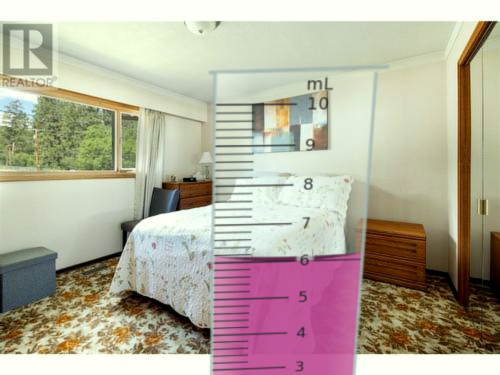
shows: 6 mL
